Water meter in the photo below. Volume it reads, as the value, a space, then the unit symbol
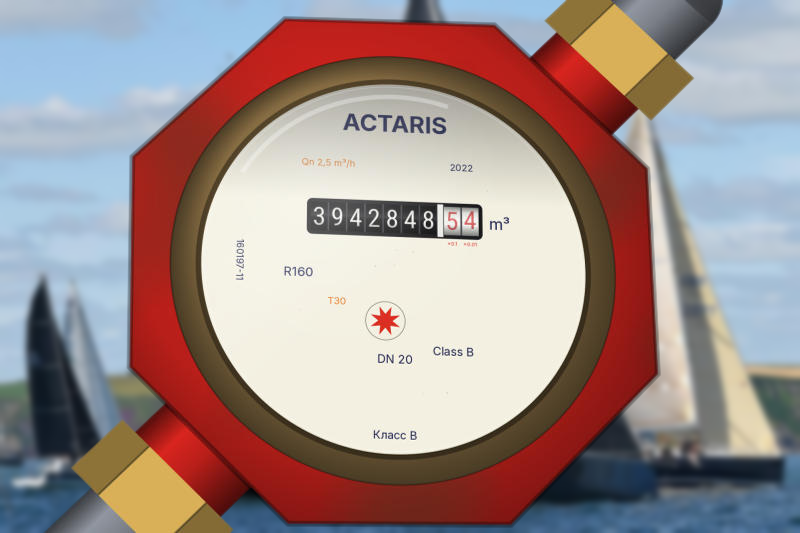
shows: 3942848.54 m³
